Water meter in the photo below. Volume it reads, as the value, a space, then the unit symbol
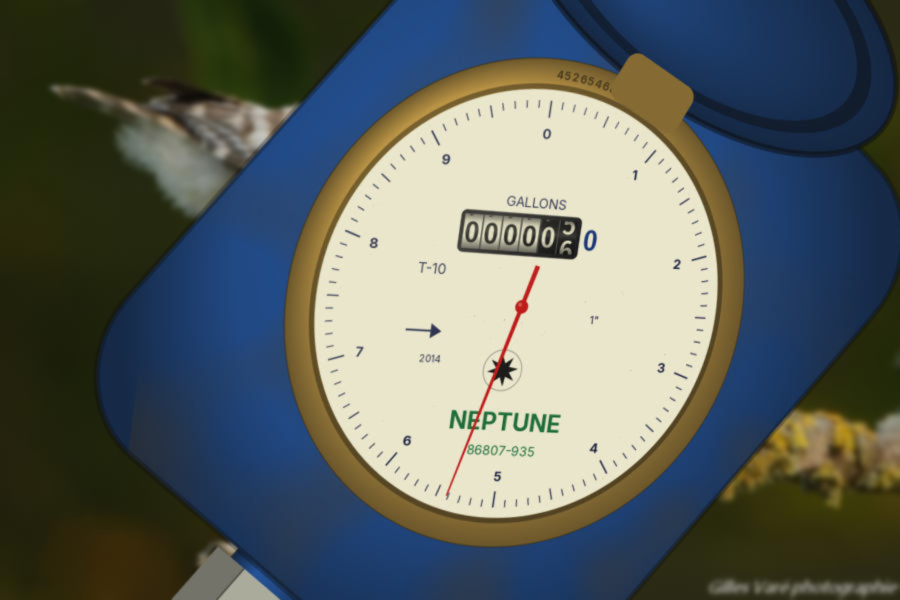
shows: 55.4 gal
